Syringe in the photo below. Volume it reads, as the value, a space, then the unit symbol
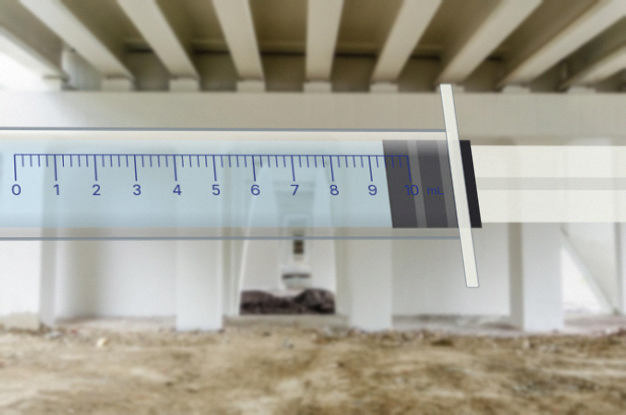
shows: 9.4 mL
